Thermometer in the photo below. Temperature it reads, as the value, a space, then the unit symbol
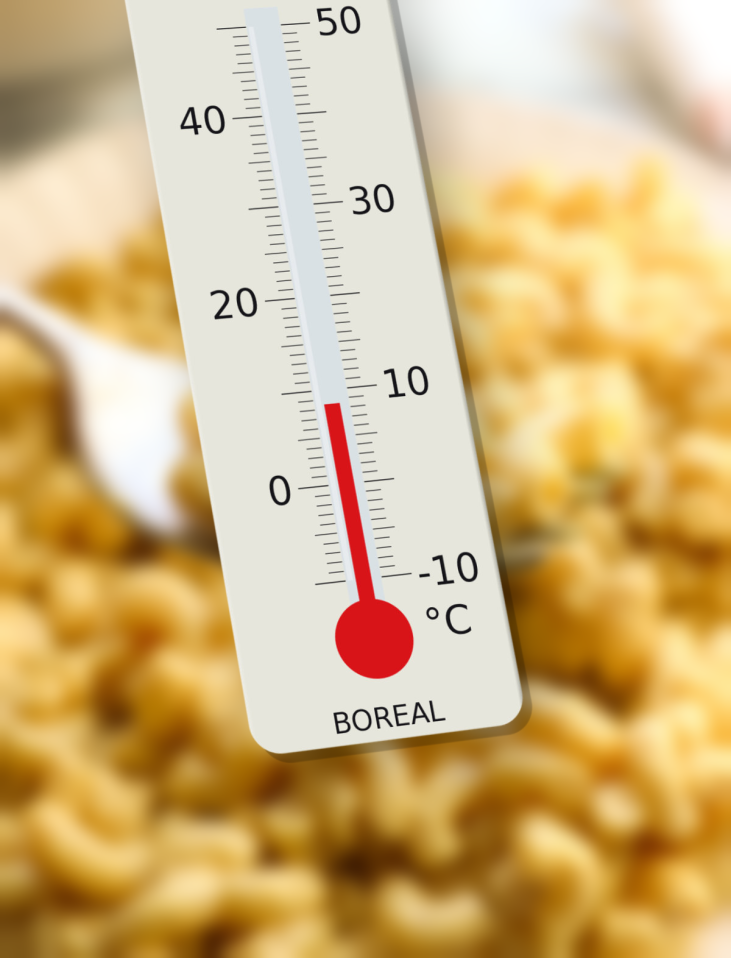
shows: 8.5 °C
